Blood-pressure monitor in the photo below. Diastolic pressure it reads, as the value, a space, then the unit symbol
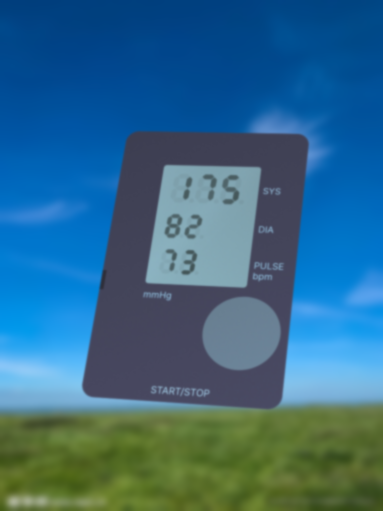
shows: 82 mmHg
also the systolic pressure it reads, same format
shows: 175 mmHg
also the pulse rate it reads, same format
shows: 73 bpm
